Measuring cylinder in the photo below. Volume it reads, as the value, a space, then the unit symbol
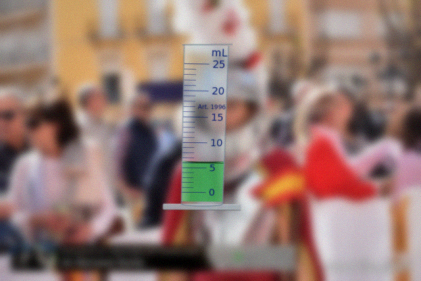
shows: 6 mL
